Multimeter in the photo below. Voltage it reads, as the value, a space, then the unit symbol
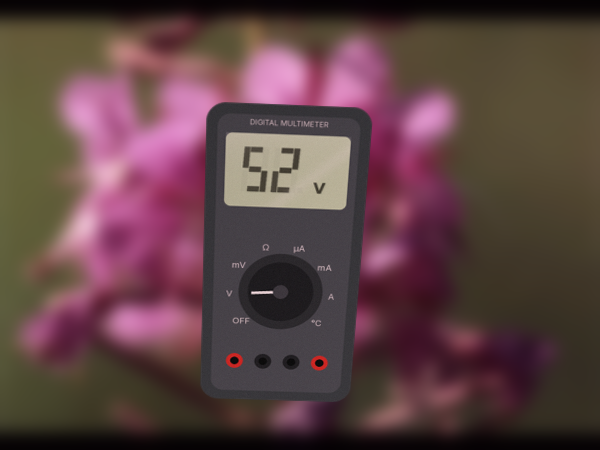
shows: 52 V
